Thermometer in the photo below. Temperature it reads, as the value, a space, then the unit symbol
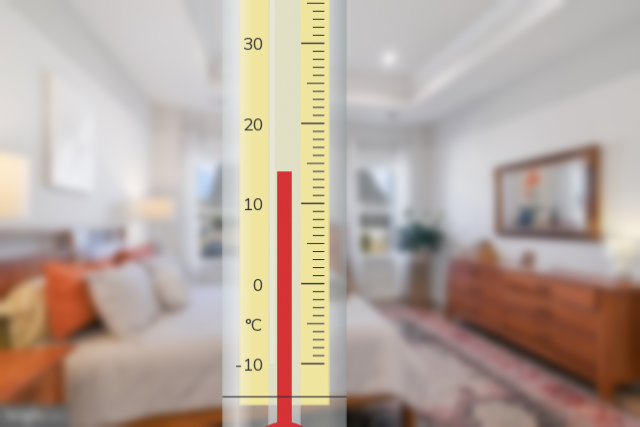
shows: 14 °C
